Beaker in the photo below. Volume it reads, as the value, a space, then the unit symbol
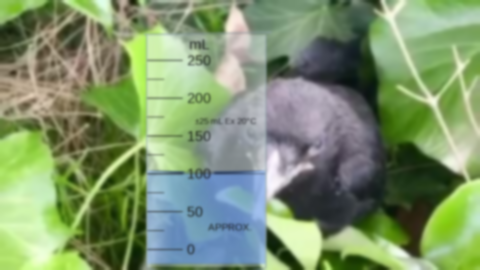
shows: 100 mL
